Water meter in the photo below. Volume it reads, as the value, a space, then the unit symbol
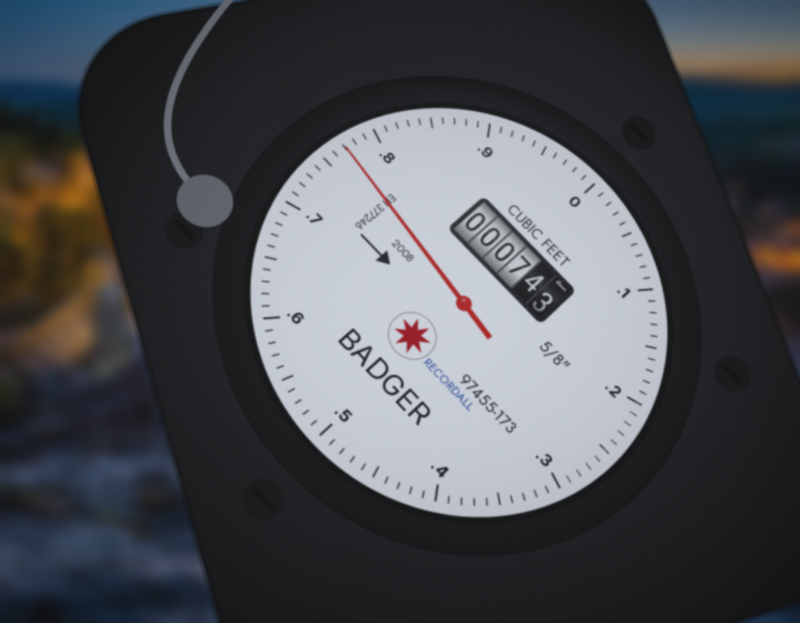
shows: 742.77 ft³
